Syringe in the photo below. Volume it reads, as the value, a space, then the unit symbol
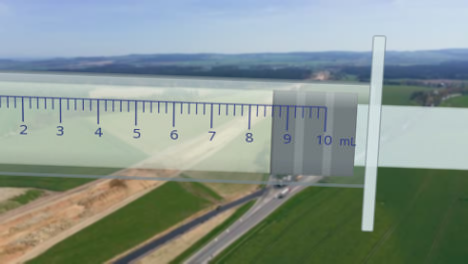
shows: 8.6 mL
